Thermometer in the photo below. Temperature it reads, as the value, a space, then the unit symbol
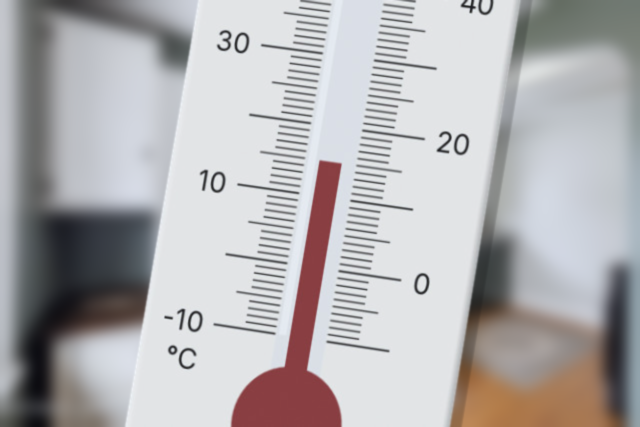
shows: 15 °C
